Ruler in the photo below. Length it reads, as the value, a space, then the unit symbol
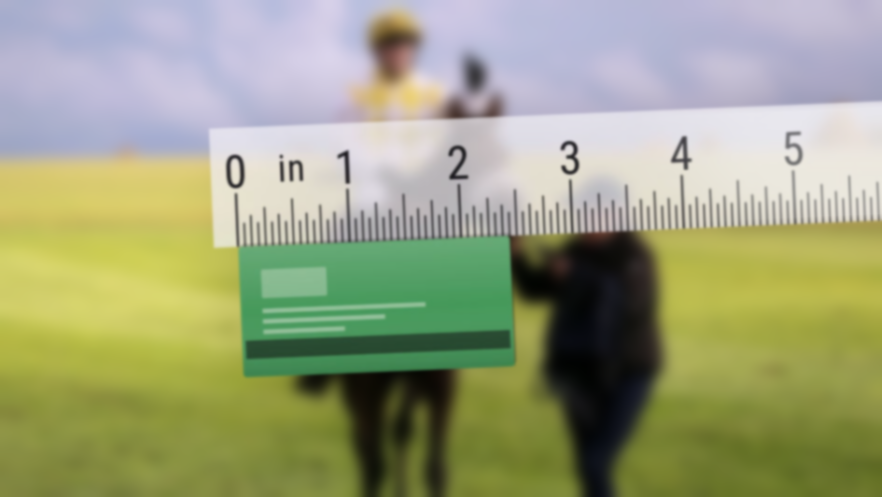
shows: 2.4375 in
